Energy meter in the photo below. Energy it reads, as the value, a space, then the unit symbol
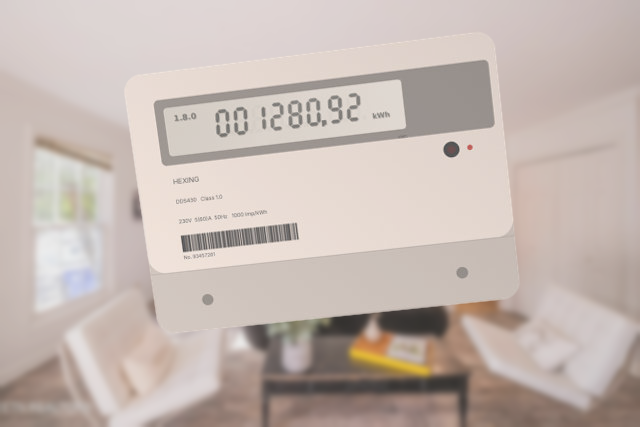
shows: 1280.92 kWh
